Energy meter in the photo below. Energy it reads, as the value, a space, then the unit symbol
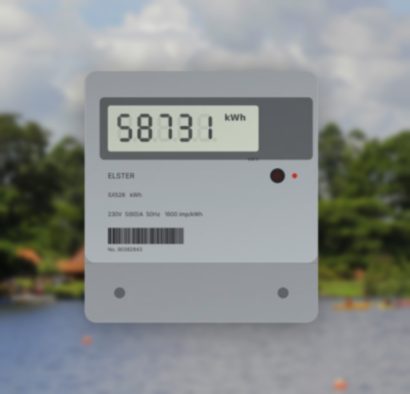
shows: 58731 kWh
